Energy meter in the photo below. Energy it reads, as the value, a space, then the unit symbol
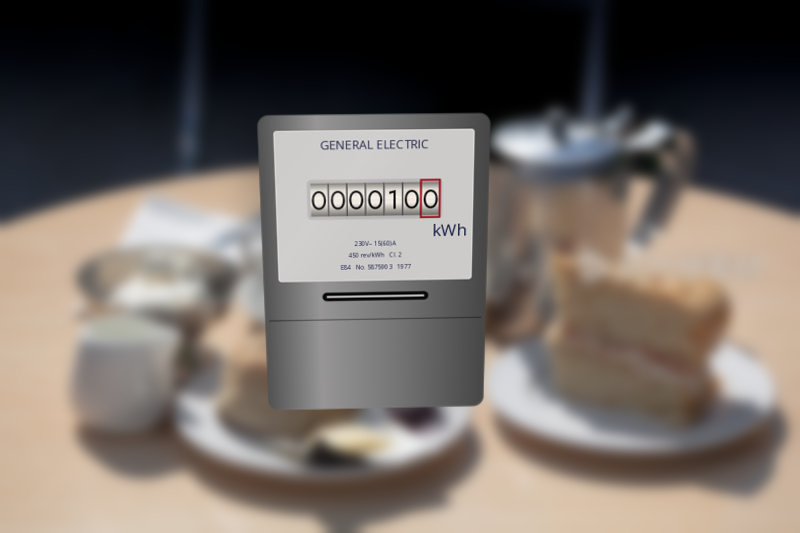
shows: 10.0 kWh
